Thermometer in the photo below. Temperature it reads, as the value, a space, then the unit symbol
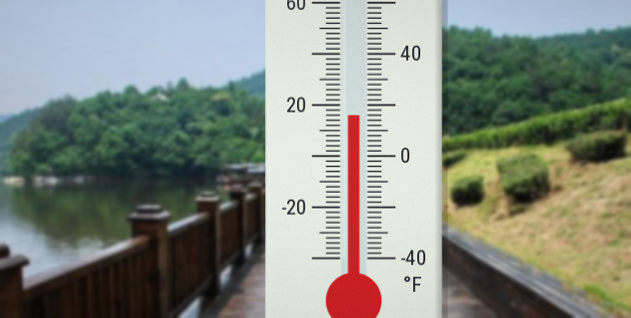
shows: 16 °F
